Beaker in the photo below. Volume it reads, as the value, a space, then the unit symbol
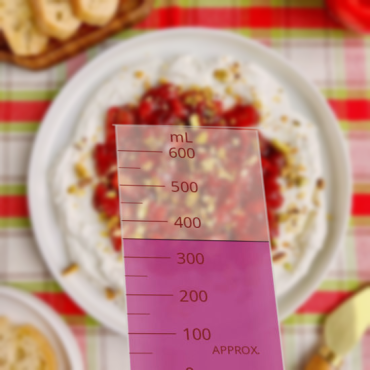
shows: 350 mL
